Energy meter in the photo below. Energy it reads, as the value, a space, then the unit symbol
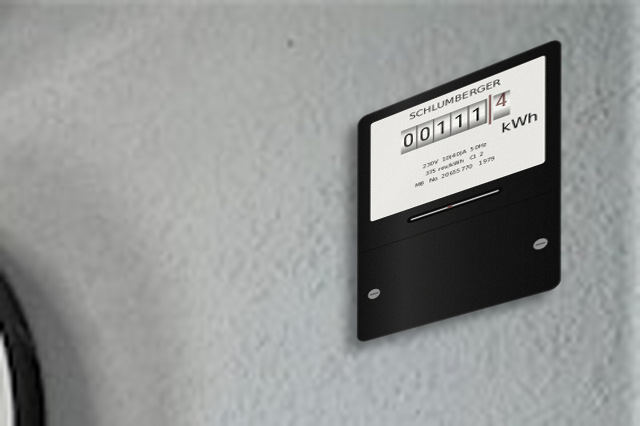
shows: 111.4 kWh
